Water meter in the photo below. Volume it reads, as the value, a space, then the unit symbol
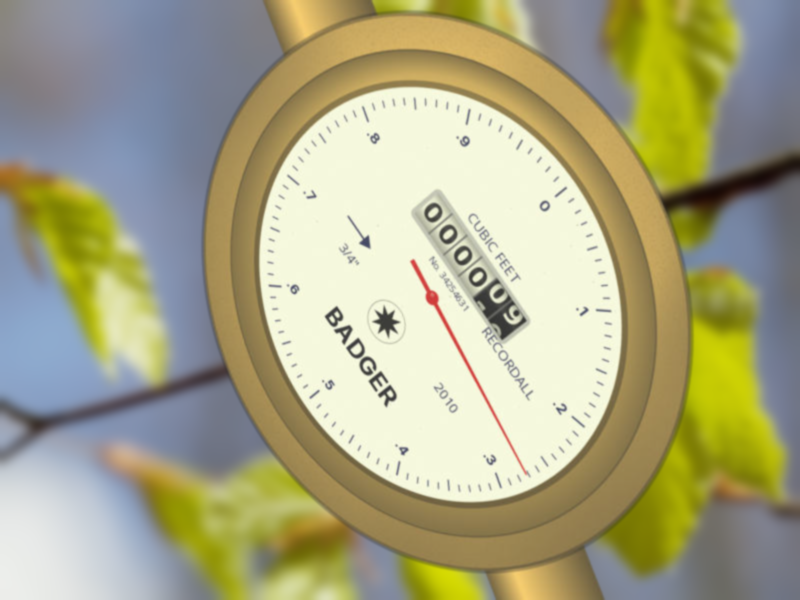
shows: 9.27 ft³
